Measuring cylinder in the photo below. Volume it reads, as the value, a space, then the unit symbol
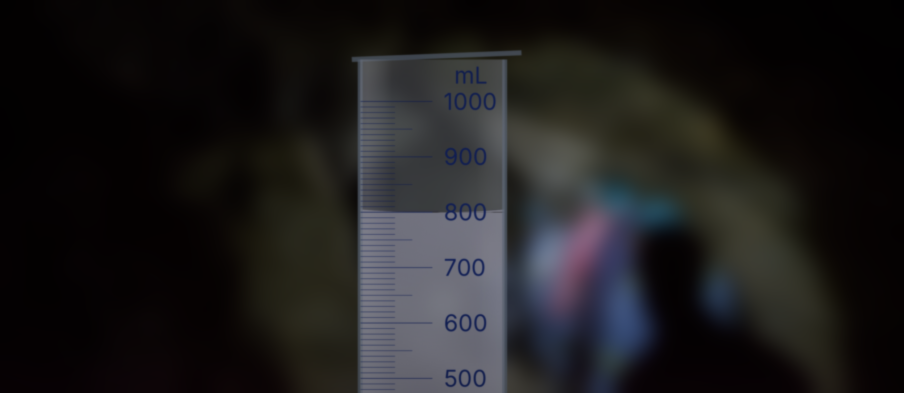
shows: 800 mL
